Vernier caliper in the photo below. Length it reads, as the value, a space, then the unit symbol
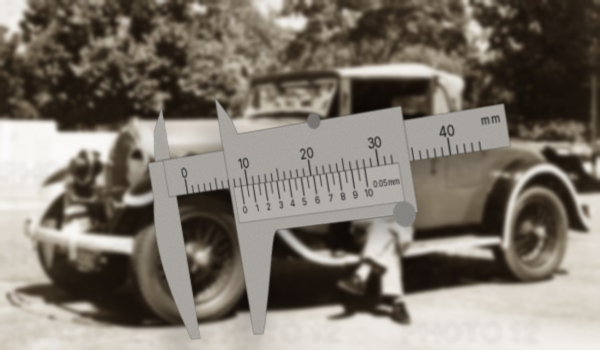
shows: 9.0 mm
